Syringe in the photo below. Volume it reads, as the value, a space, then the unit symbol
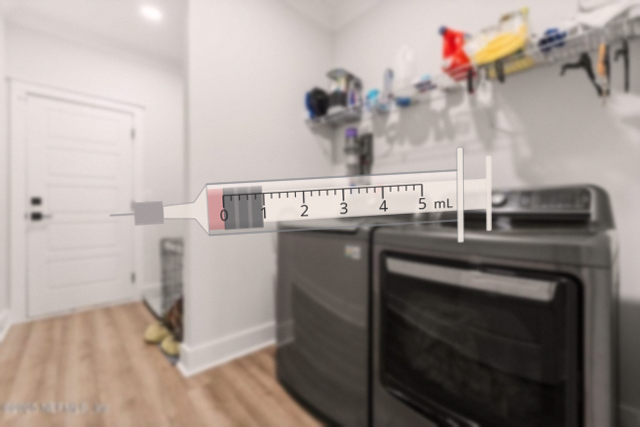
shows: 0 mL
